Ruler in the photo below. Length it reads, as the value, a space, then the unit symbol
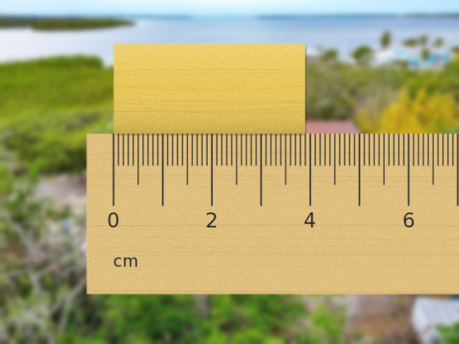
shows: 3.9 cm
